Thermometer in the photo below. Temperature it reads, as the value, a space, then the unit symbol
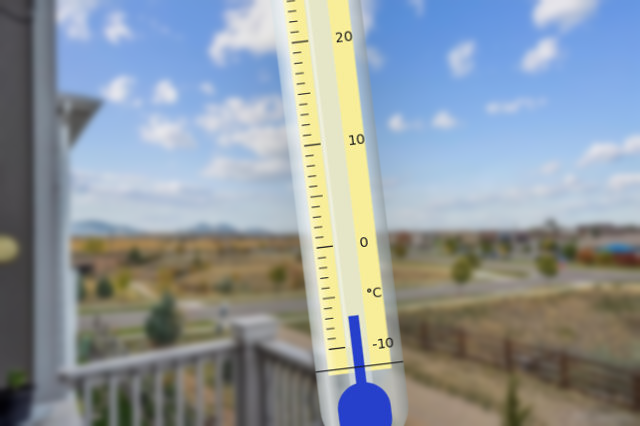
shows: -7 °C
